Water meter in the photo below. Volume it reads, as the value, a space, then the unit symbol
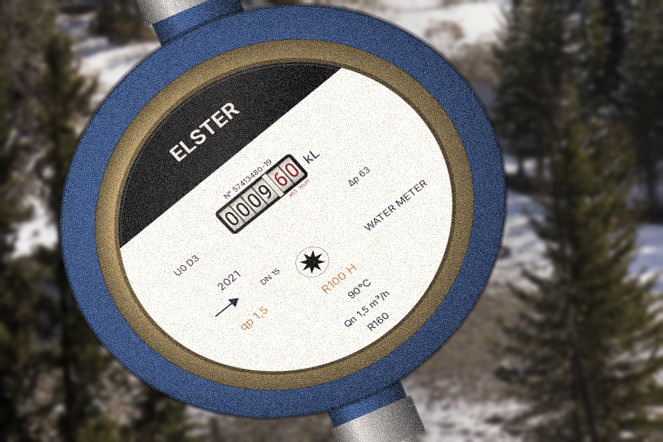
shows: 9.60 kL
